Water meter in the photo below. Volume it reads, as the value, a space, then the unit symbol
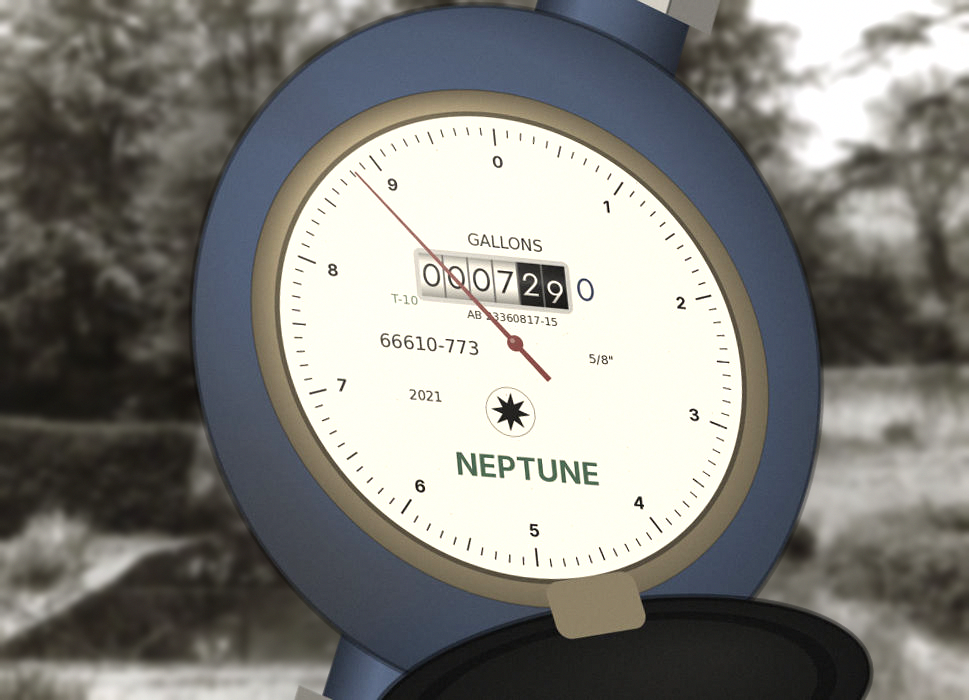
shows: 7288.8 gal
